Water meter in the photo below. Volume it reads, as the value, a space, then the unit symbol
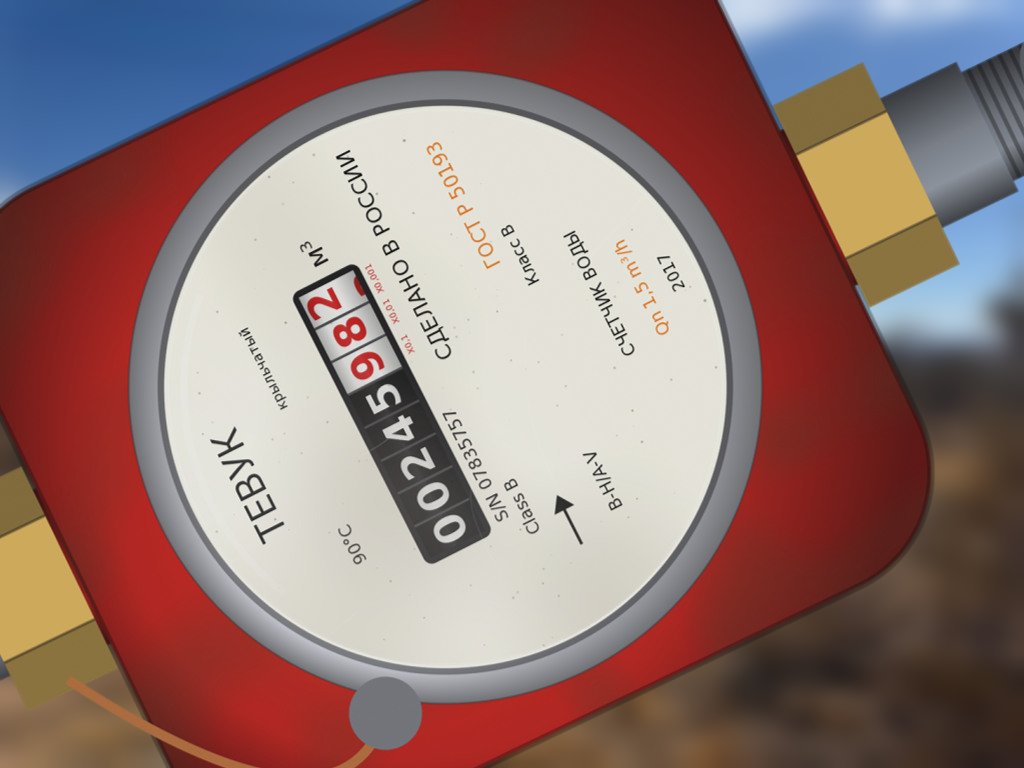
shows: 245.982 m³
